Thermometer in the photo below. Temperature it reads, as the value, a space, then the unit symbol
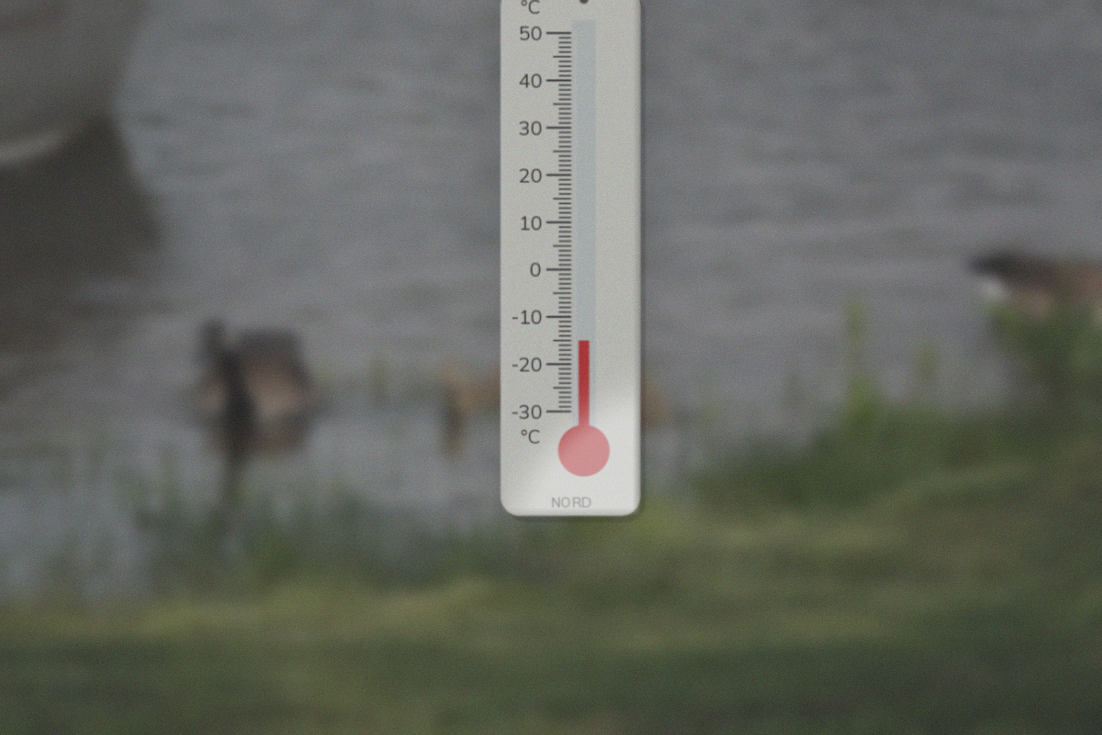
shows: -15 °C
